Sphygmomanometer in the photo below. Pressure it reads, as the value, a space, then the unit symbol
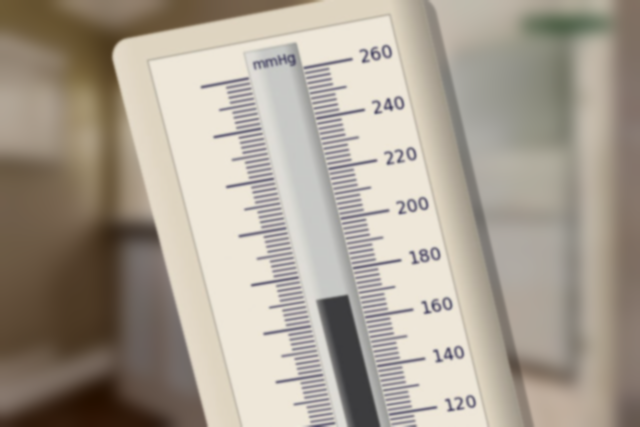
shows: 170 mmHg
